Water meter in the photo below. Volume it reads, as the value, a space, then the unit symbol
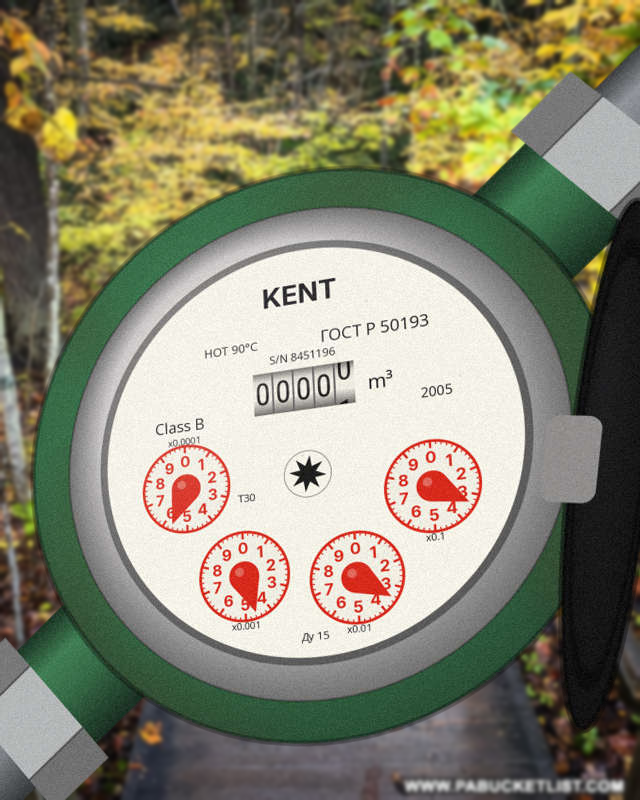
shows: 0.3345 m³
